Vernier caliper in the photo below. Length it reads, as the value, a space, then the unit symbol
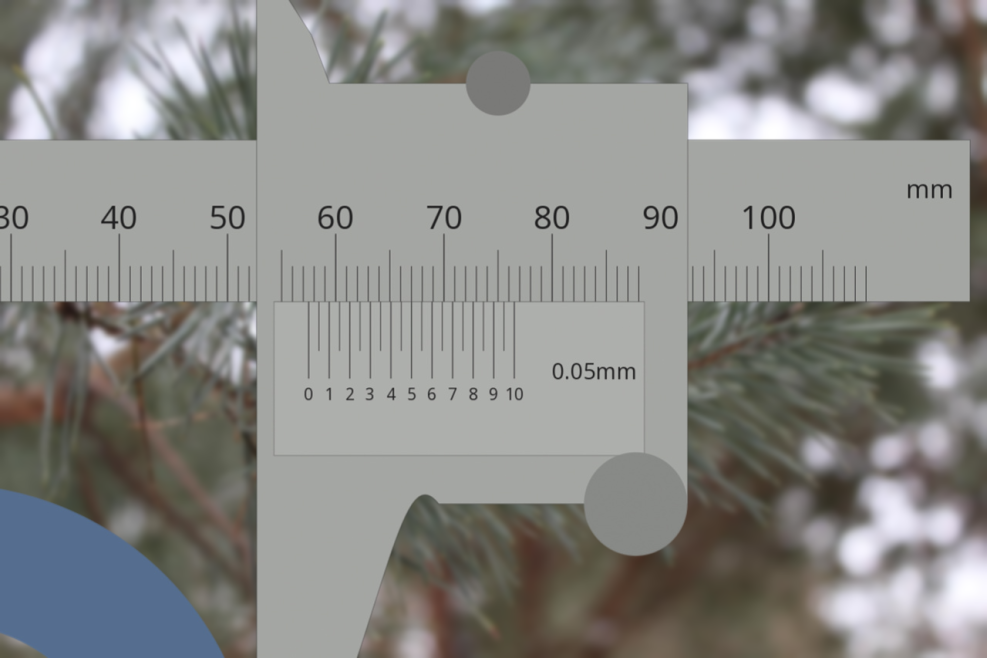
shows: 57.5 mm
